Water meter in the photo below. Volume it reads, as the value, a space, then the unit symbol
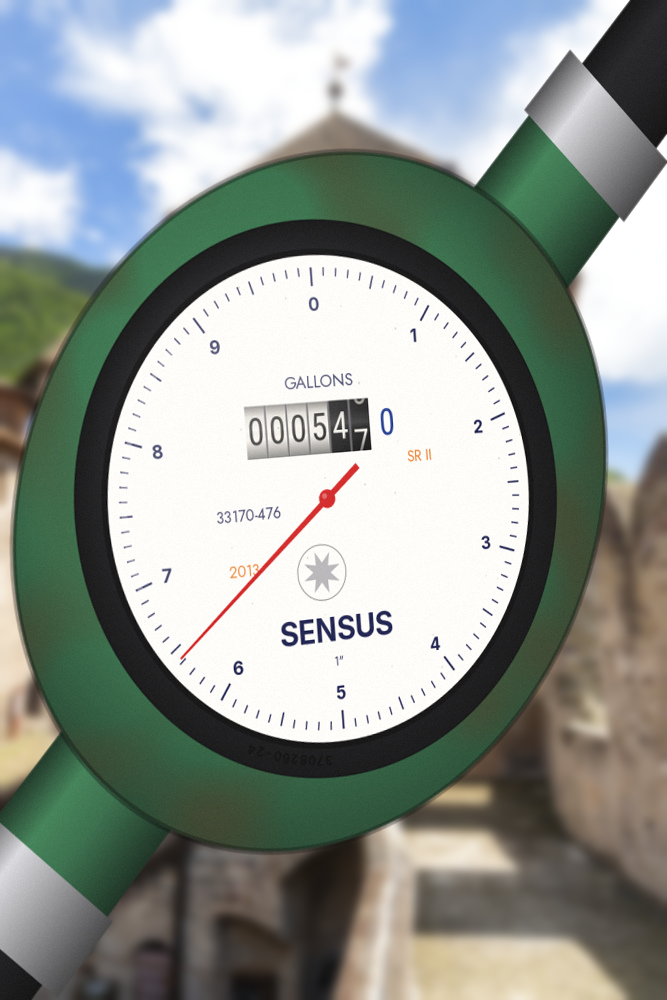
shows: 5466.4 gal
